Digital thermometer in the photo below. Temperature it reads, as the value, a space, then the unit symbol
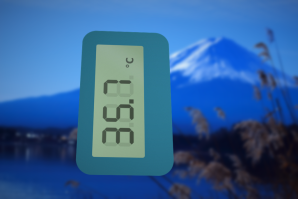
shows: 35.7 °C
